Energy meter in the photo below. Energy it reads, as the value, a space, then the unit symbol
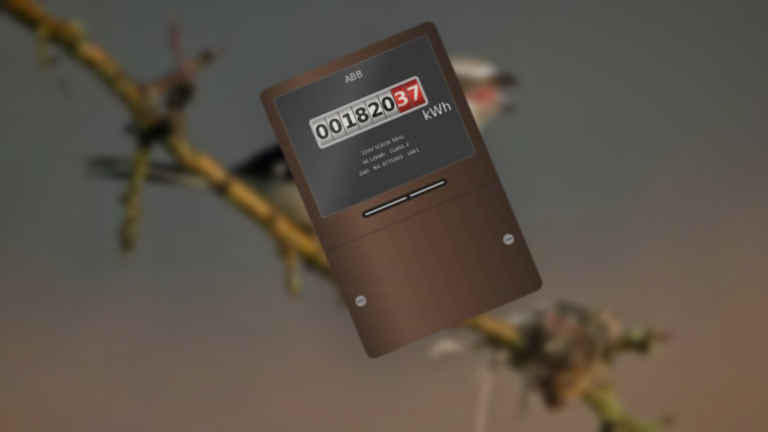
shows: 1820.37 kWh
